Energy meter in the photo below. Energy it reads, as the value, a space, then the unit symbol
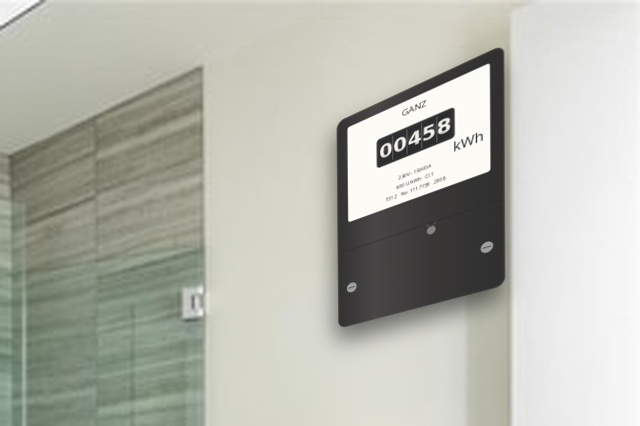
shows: 458 kWh
